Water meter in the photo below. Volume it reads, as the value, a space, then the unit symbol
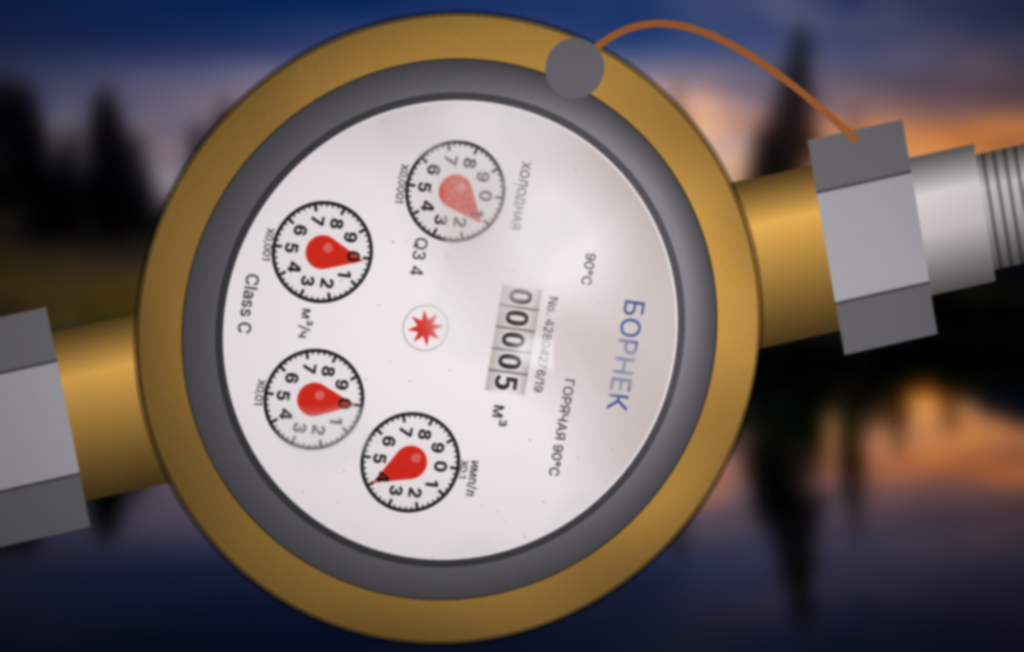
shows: 5.4001 m³
